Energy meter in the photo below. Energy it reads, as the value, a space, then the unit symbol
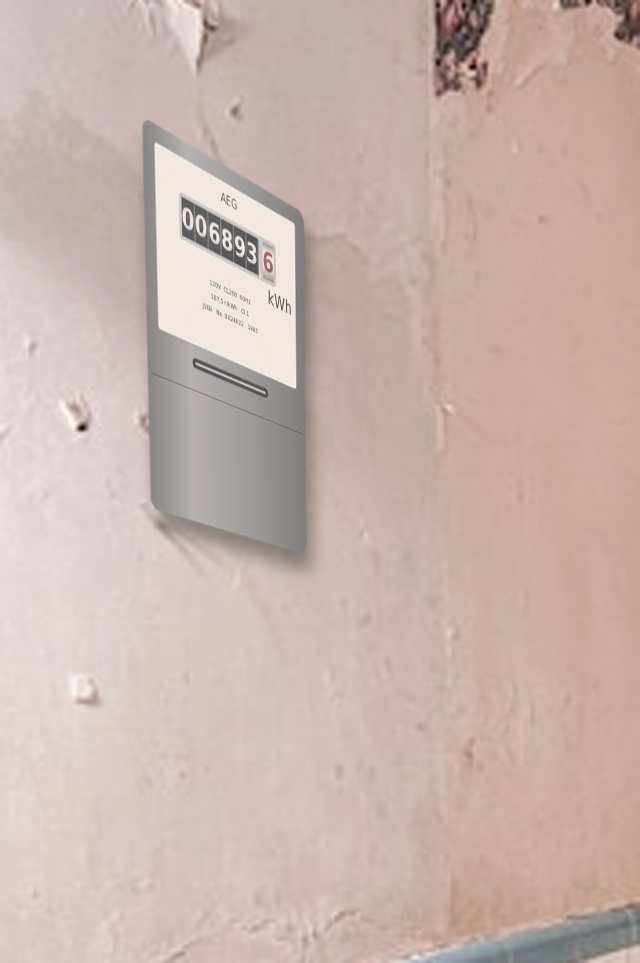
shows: 6893.6 kWh
